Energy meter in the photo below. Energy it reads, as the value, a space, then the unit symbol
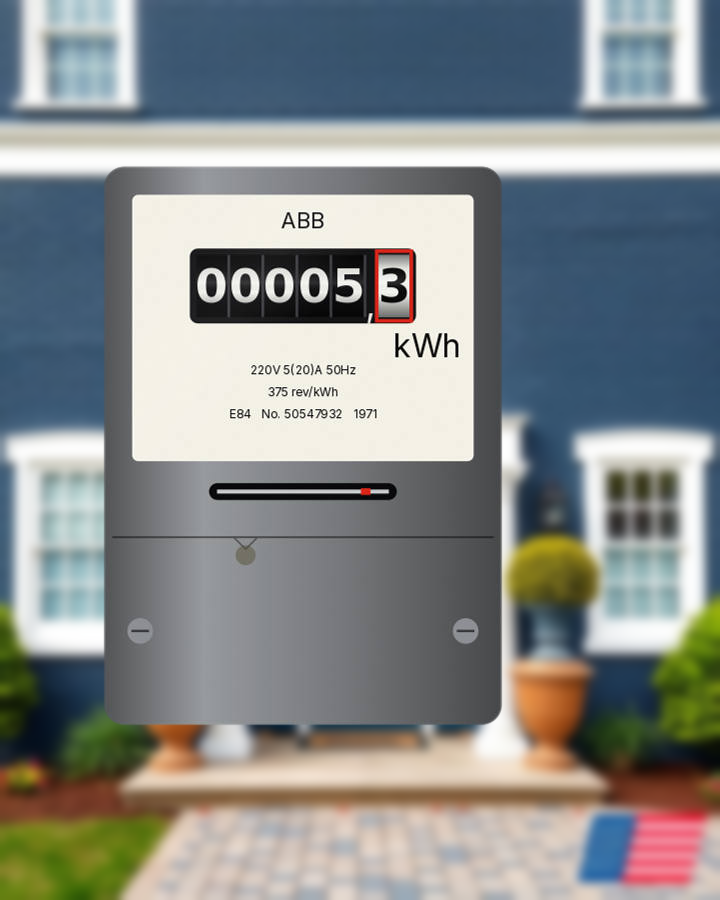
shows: 5.3 kWh
